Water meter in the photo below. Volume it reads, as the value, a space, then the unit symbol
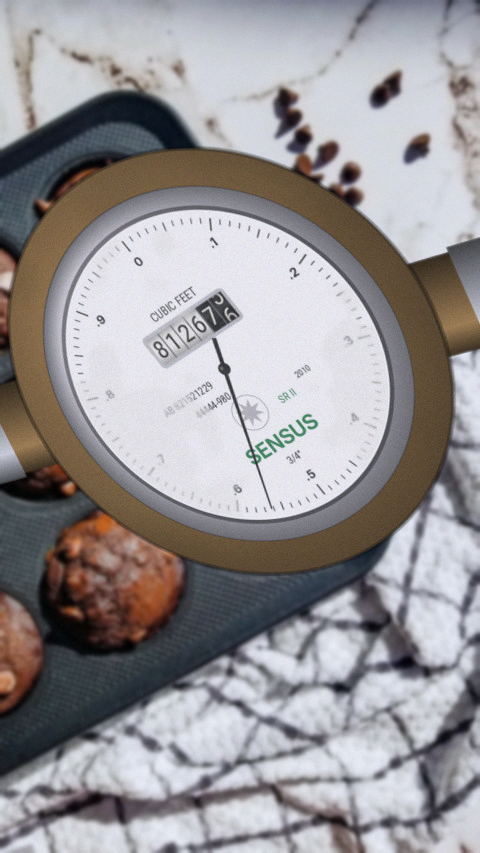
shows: 812675.56 ft³
